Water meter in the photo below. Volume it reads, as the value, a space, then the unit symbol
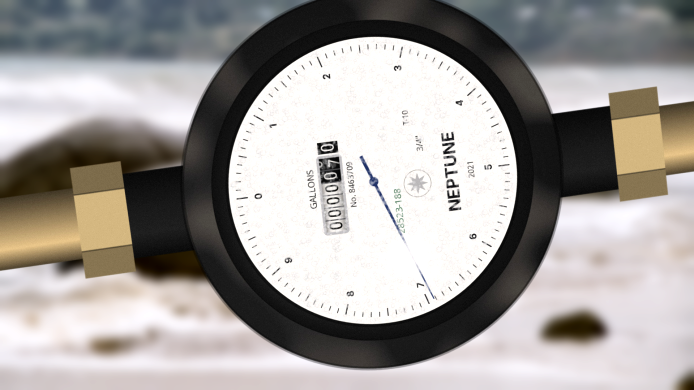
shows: 66.9 gal
